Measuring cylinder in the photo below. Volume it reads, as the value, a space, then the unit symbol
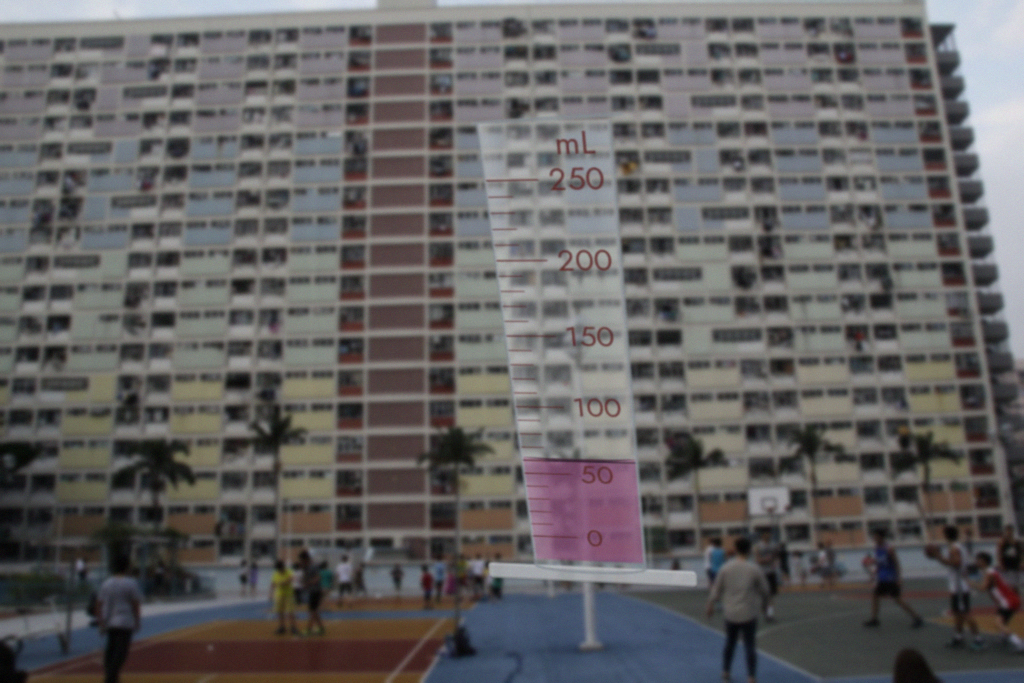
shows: 60 mL
